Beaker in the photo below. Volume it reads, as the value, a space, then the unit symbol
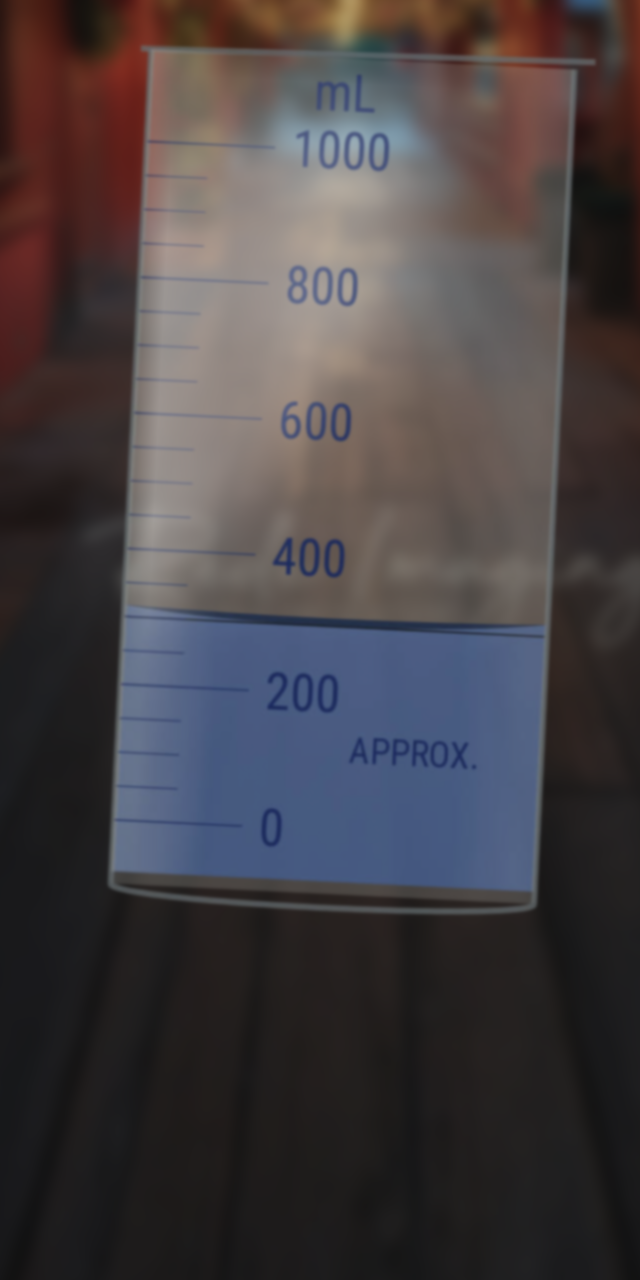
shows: 300 mL
